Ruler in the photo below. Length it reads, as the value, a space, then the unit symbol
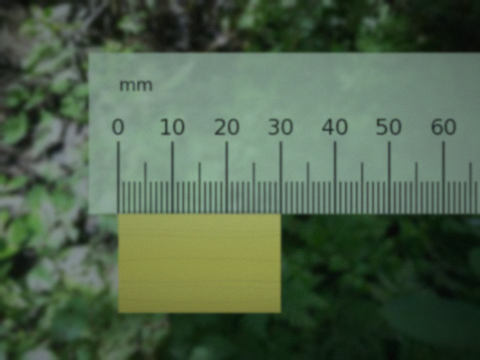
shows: 30 mm
